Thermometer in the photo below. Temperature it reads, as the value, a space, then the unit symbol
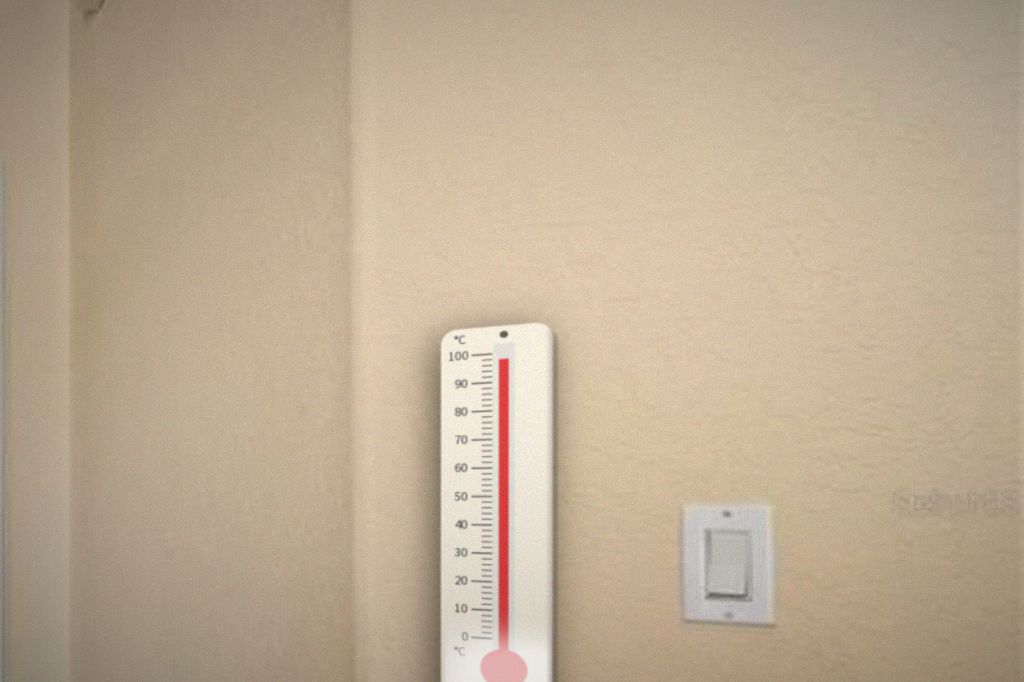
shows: 98 °C
